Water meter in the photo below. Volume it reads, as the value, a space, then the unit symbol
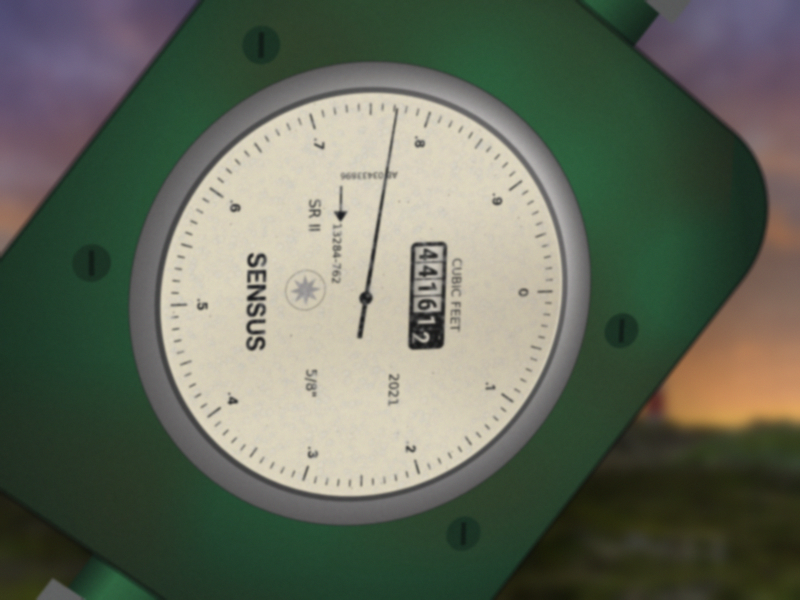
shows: 441611.77 ft³
